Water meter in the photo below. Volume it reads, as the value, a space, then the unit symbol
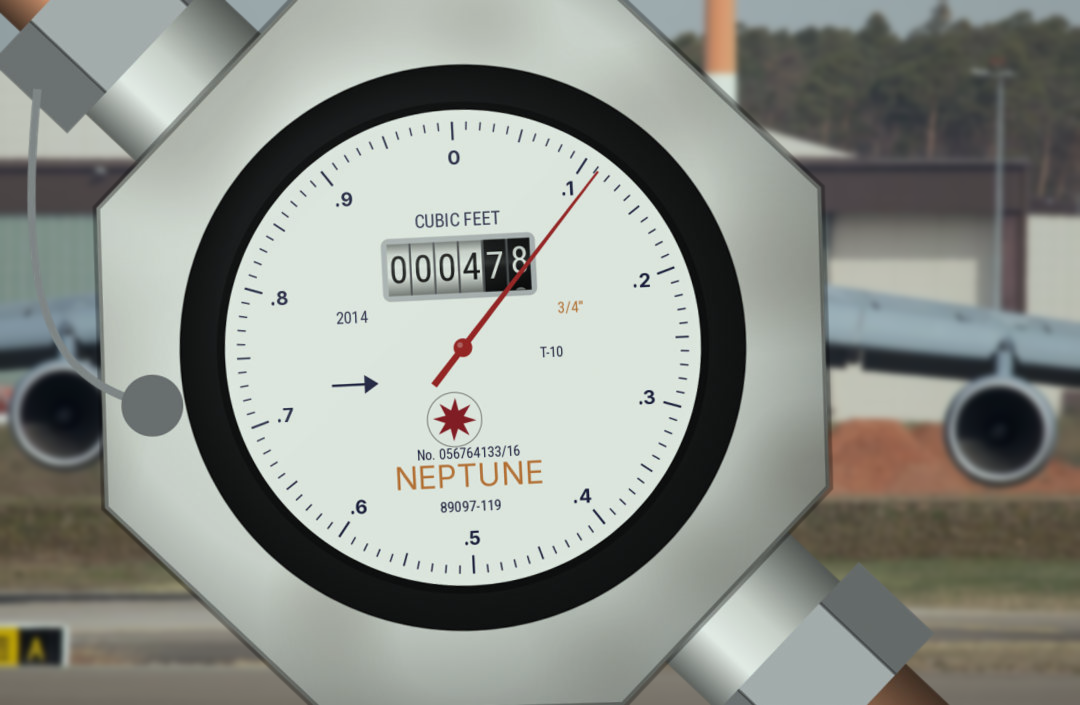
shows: 478.11 ft³
